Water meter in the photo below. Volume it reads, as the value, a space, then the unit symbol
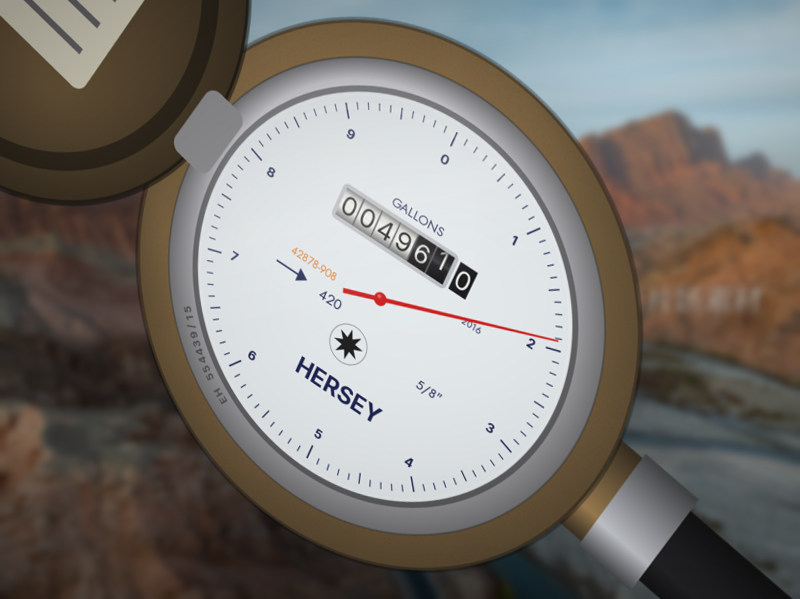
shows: 49611.9 gal
